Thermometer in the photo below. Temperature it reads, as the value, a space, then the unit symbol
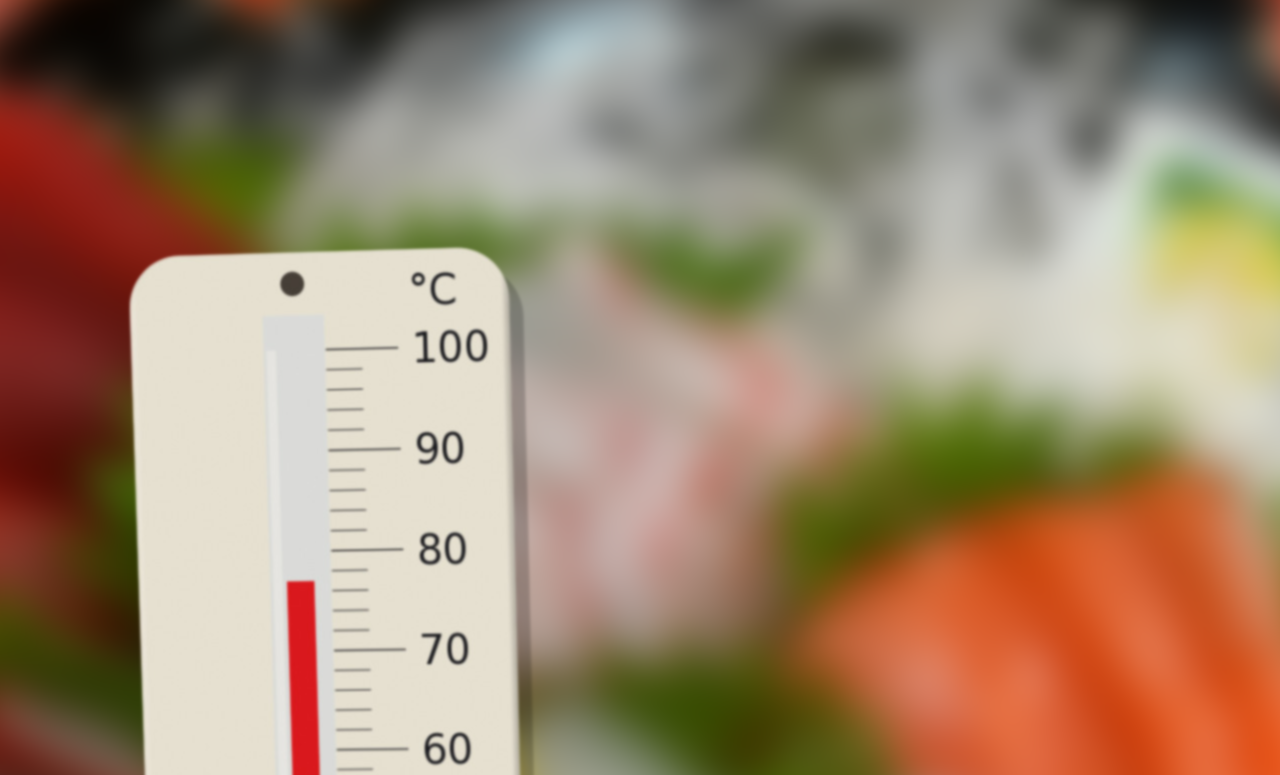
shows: 77 °C
